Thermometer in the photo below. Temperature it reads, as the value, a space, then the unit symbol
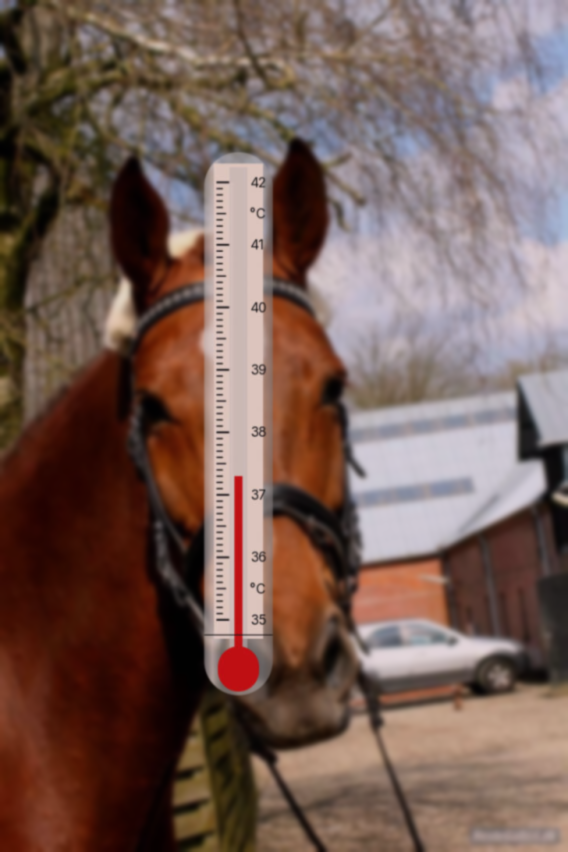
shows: 37.3 °C
